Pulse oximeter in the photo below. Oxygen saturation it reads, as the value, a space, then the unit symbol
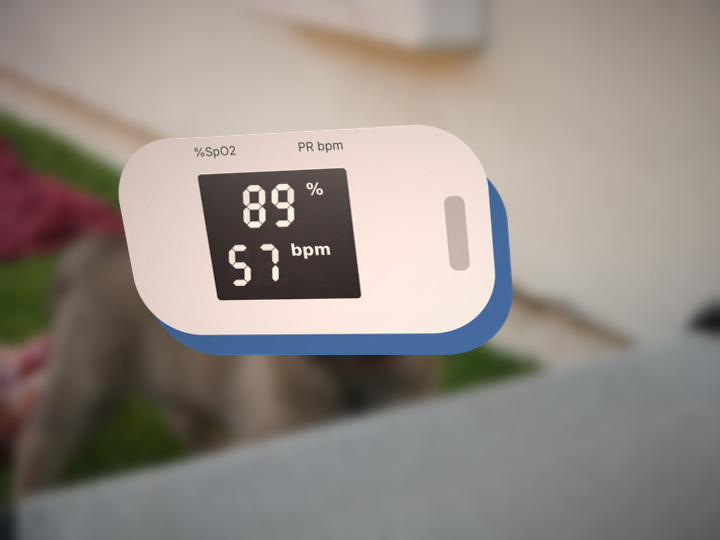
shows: 89 %
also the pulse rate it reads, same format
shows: 57 bpm
